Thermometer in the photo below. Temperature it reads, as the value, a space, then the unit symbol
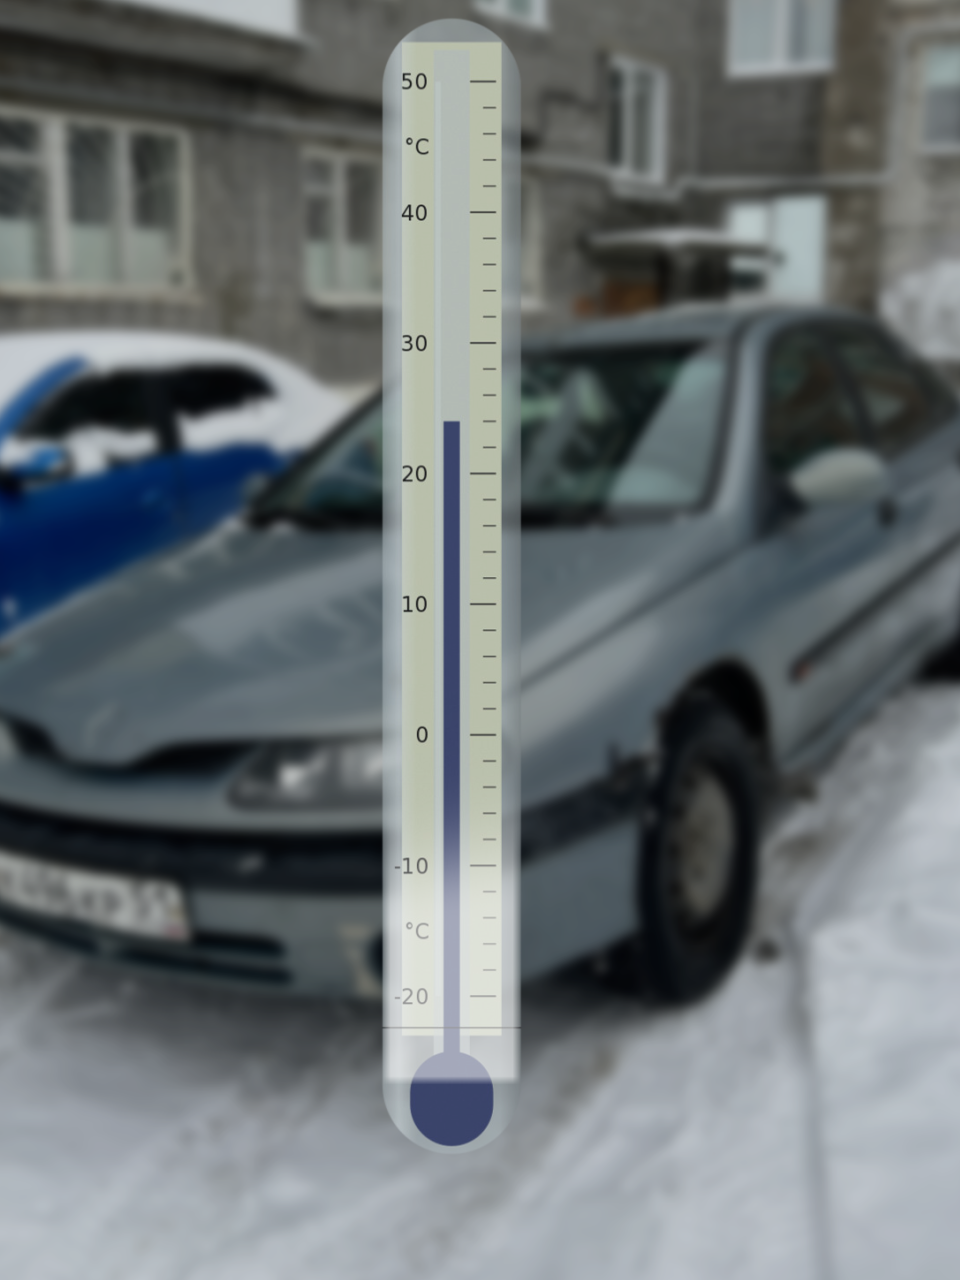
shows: 24 °C
